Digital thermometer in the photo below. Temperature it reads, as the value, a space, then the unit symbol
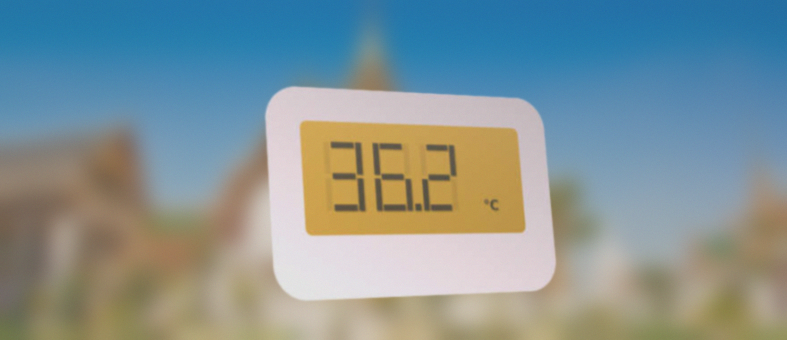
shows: 36.2 °C
